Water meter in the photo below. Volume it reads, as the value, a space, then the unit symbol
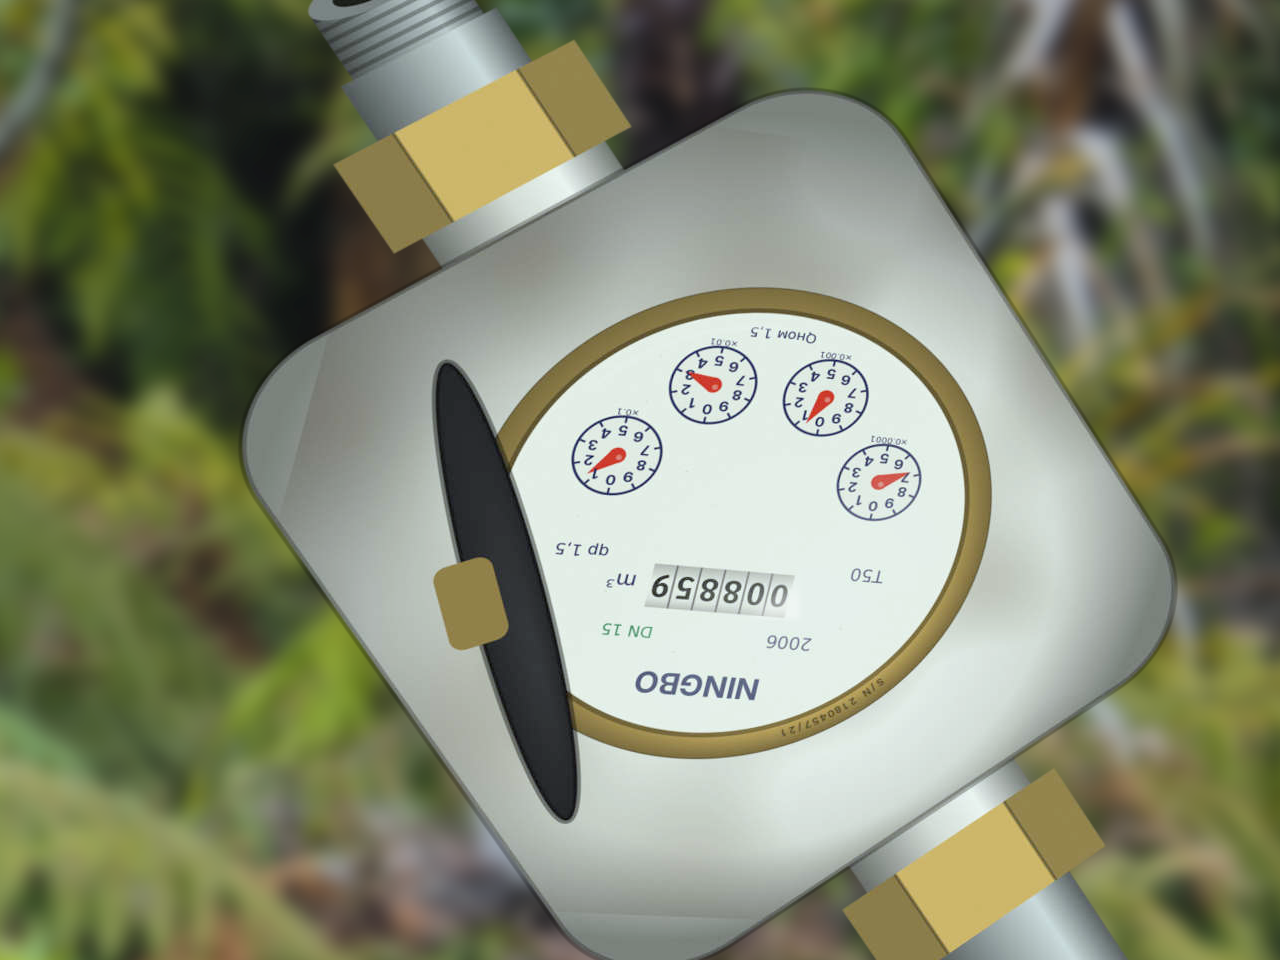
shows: 8859.1306 m³
